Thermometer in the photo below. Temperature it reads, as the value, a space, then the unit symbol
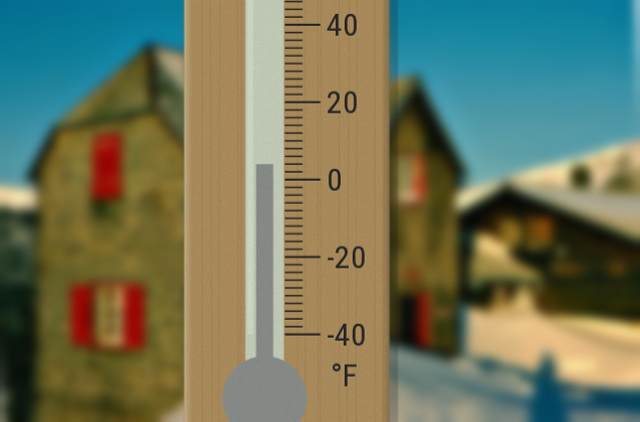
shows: 4 °F
